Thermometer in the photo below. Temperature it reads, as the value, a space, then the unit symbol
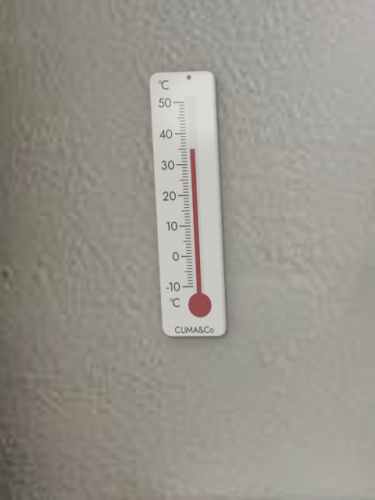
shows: 35 °C
